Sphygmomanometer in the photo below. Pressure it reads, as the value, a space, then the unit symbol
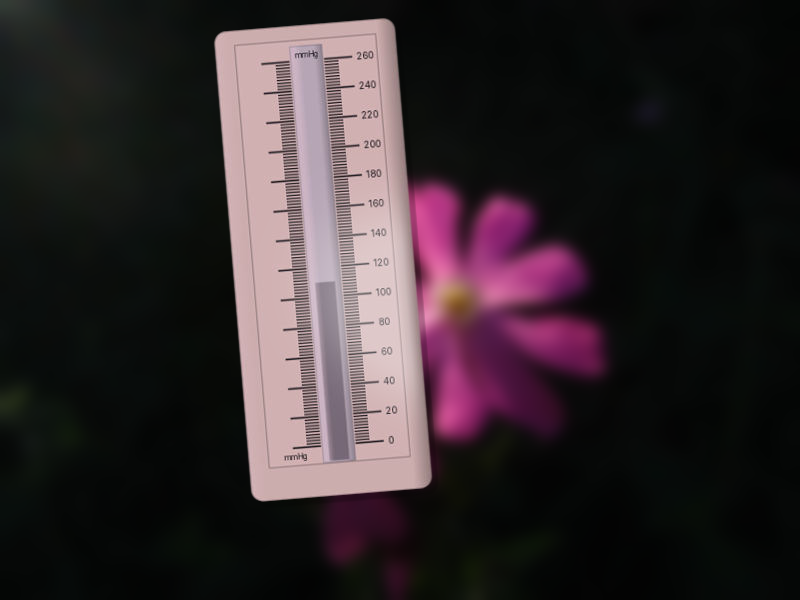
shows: 110 mmHg
